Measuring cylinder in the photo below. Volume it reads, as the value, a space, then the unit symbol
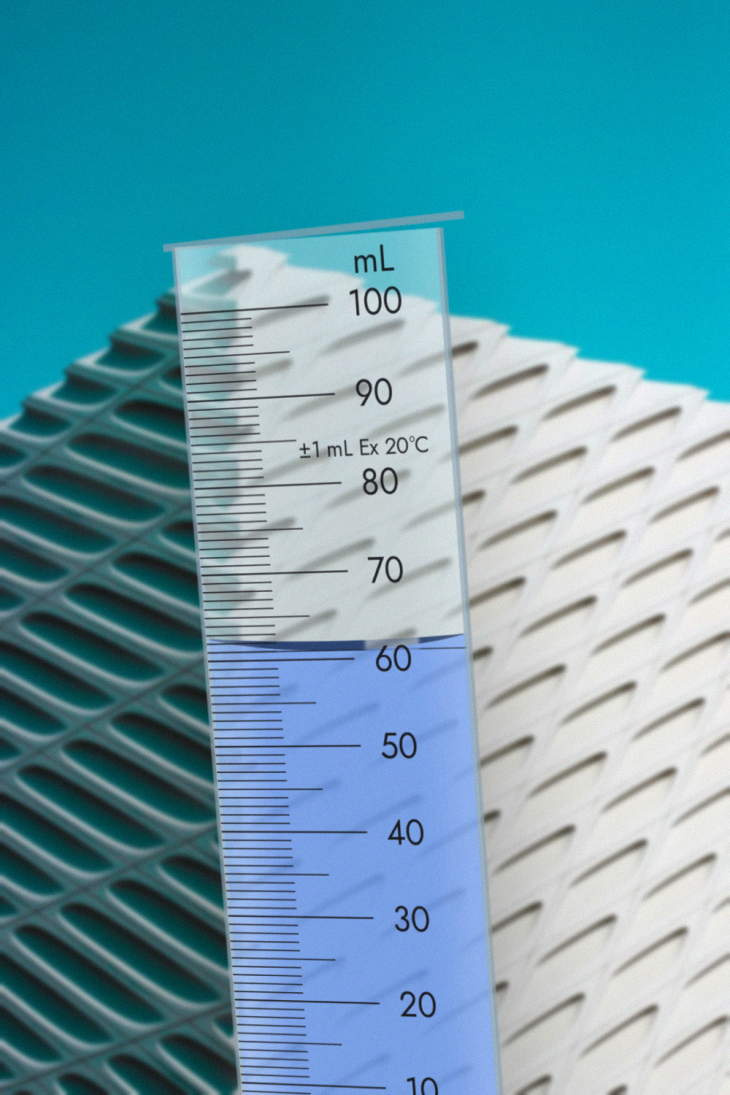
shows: 61 mL
